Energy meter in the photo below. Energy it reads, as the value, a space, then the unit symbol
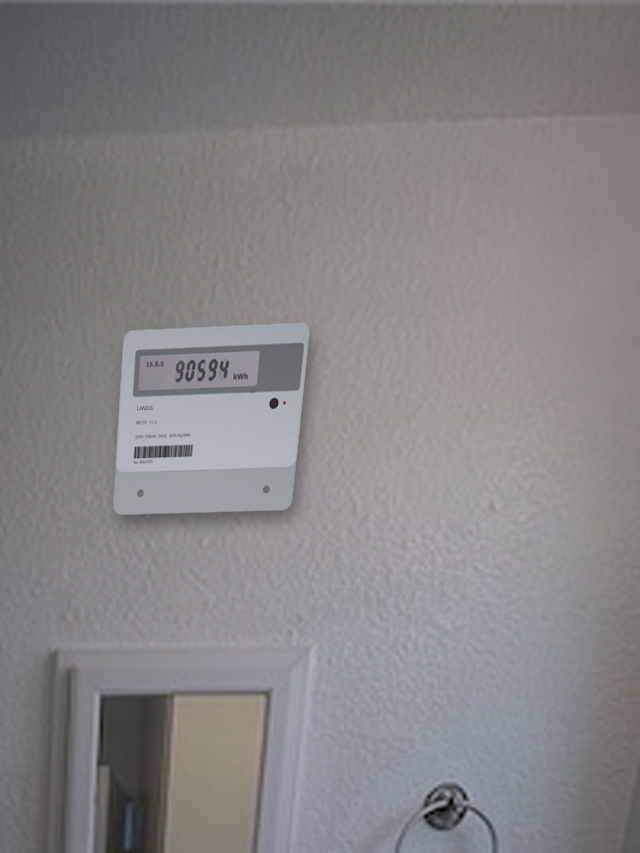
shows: 90594 kWh
